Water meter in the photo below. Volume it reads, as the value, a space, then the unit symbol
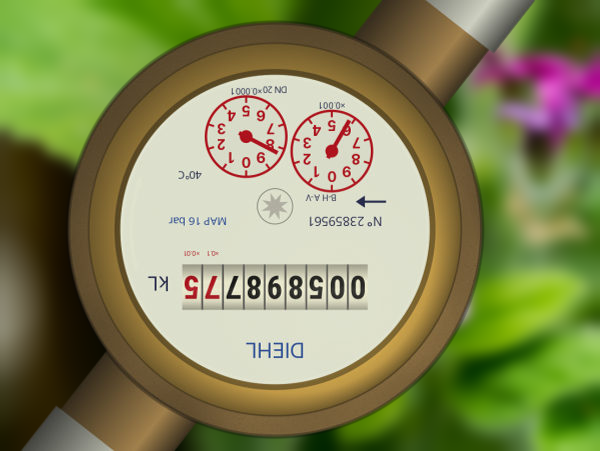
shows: 58987.7558 kL
